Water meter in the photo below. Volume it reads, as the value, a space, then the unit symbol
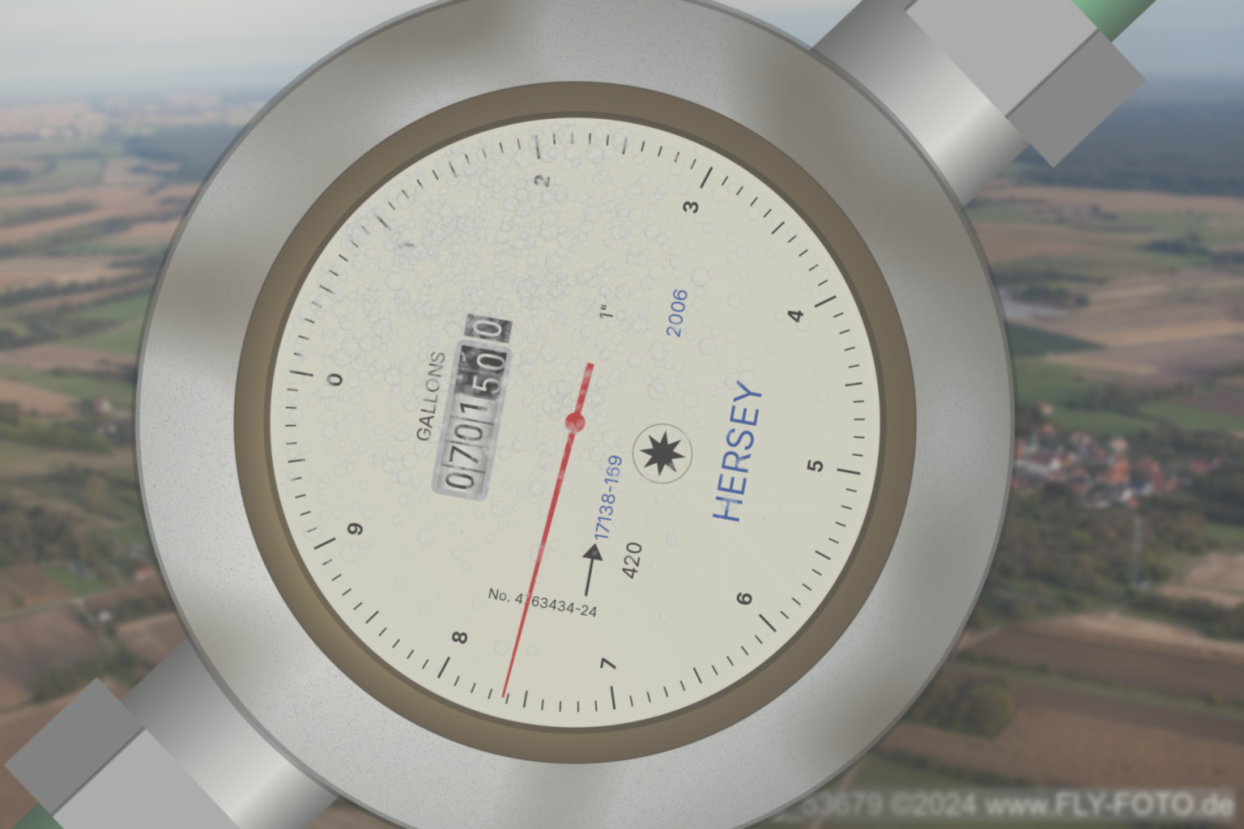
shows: 701497.6 gal
